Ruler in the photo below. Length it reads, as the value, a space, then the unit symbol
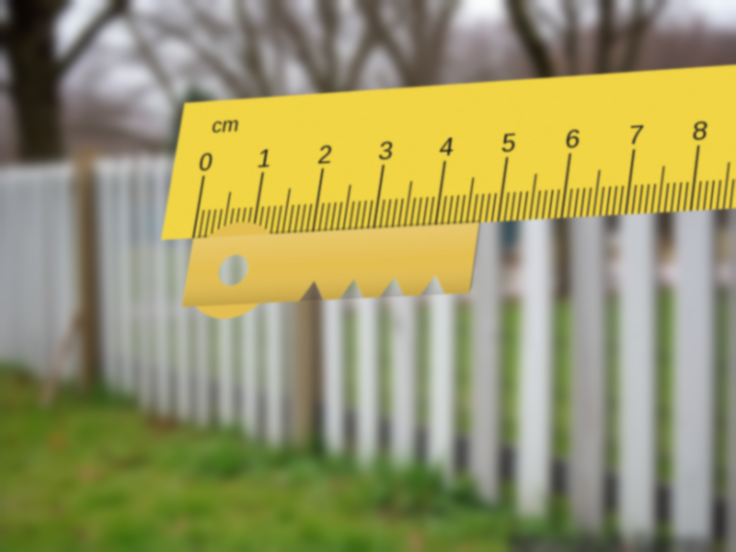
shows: 4.7 cm
